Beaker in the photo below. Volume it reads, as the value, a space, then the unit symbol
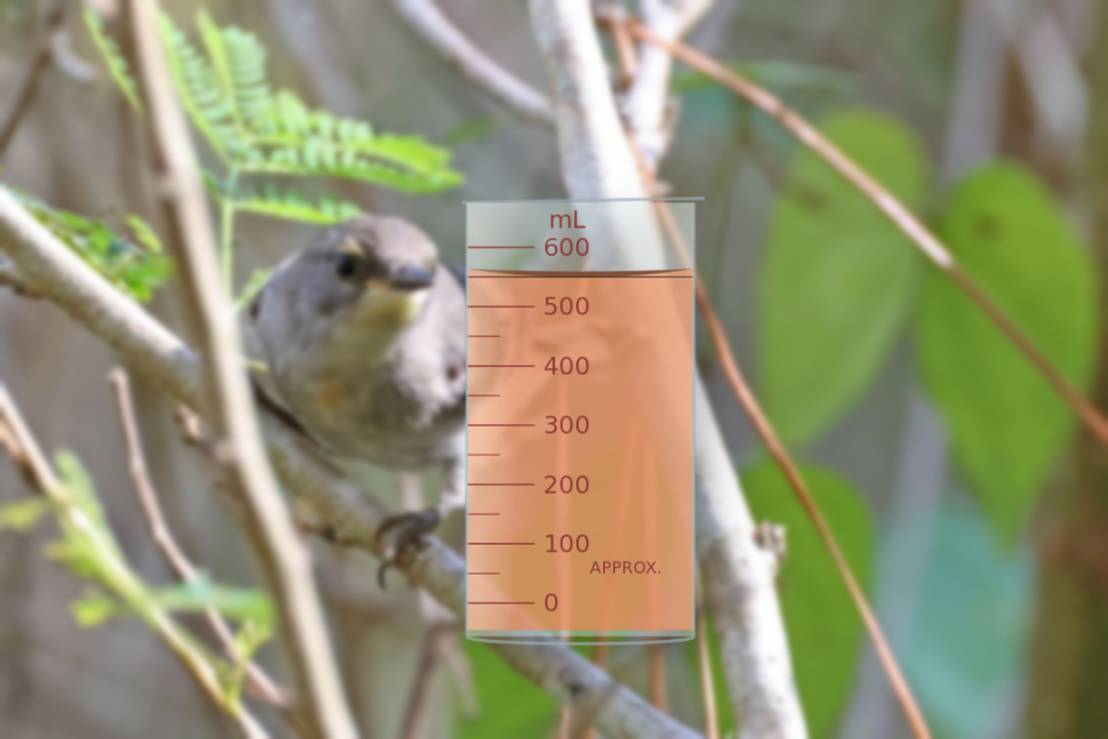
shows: 550 mL
